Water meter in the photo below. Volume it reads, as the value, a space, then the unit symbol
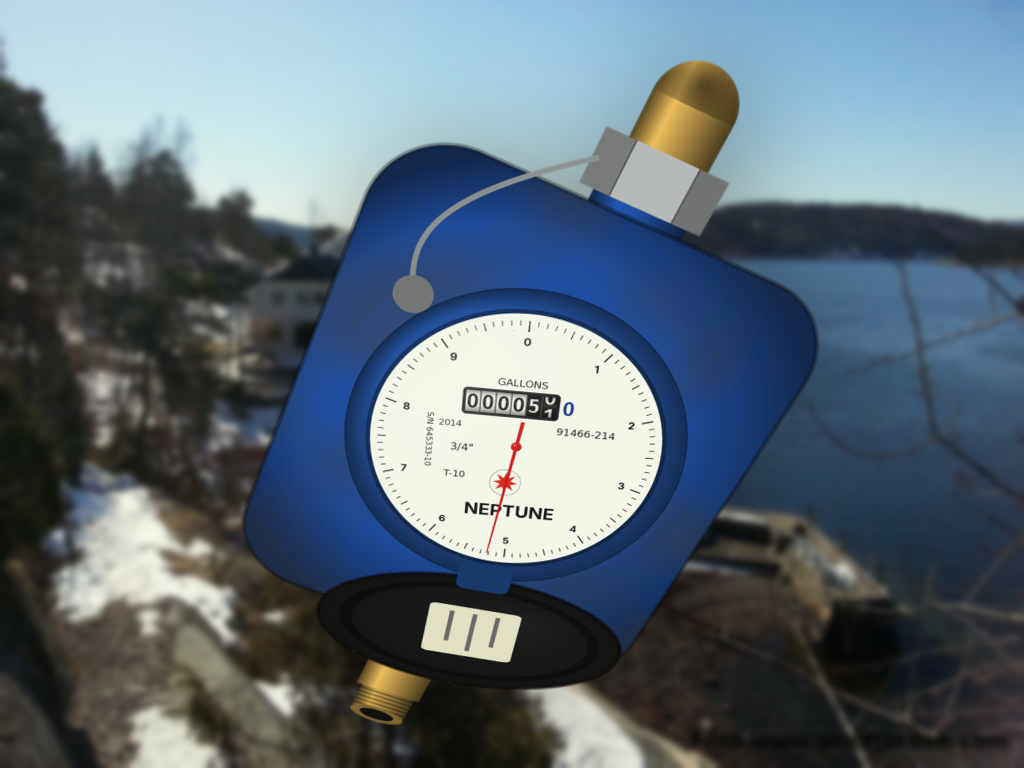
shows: 505.2 gal
